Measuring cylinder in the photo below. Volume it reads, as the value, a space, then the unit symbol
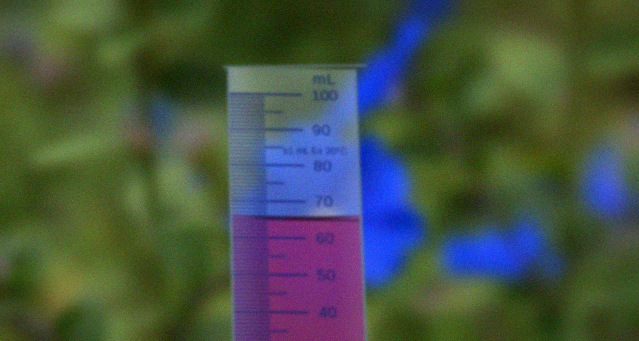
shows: 65 mL
